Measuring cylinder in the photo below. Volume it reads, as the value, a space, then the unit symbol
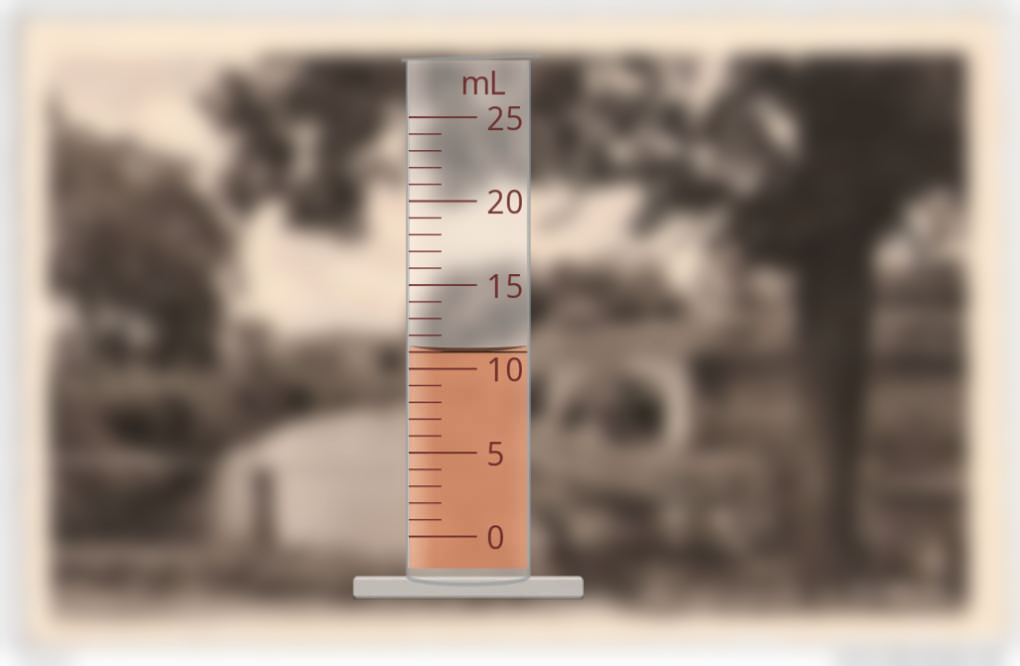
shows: 11 mL
